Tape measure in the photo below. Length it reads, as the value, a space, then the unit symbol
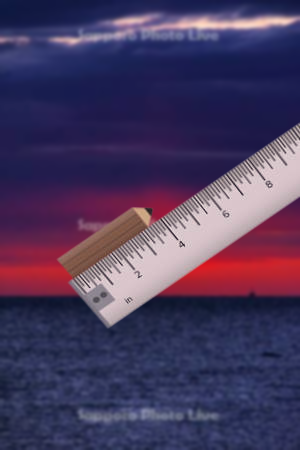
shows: 4 in
